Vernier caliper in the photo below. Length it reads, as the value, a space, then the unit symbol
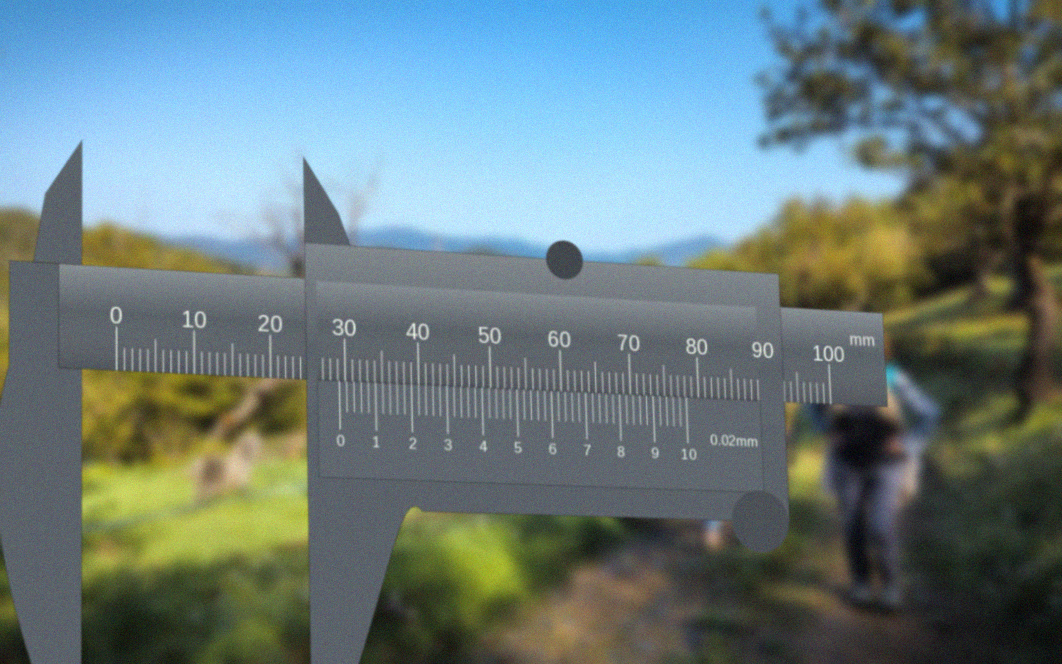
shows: 29.2 mm
